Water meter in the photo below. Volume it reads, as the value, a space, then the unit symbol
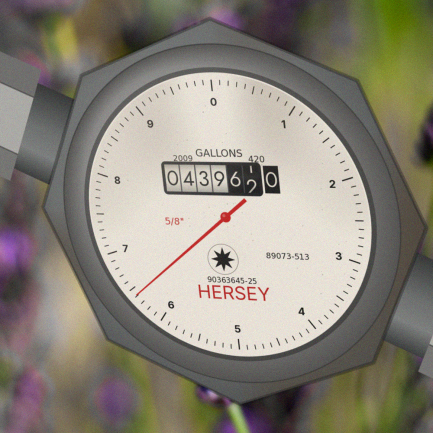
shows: 439616.4 gal
